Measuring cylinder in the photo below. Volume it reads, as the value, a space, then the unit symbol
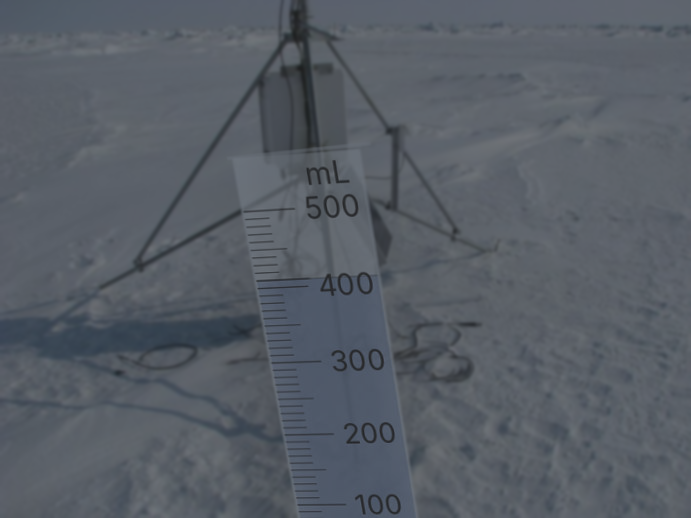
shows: 410 mL
